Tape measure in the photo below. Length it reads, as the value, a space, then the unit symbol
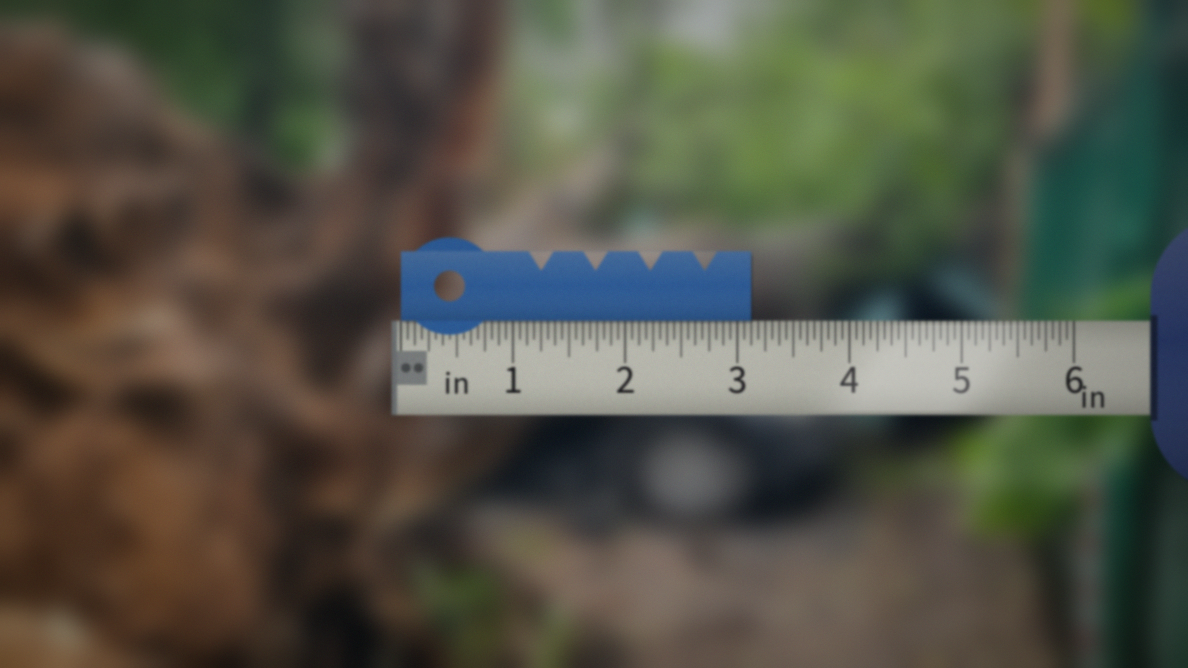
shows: 3.125 in
